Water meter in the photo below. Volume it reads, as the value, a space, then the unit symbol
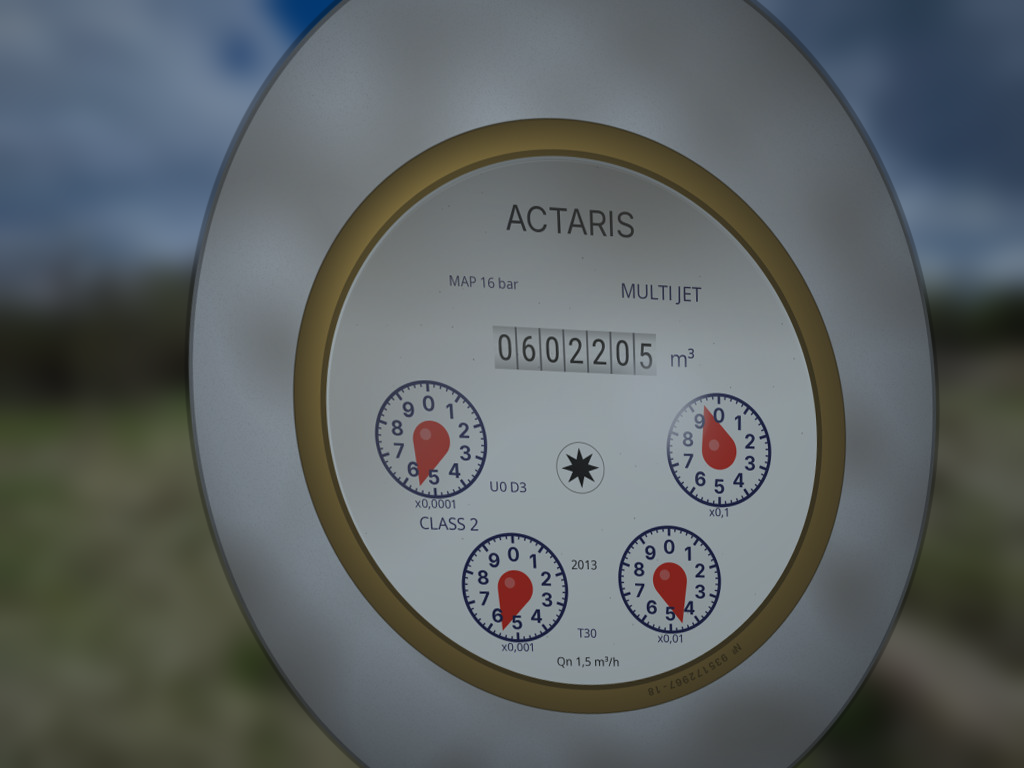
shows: 602204.9455 m³
